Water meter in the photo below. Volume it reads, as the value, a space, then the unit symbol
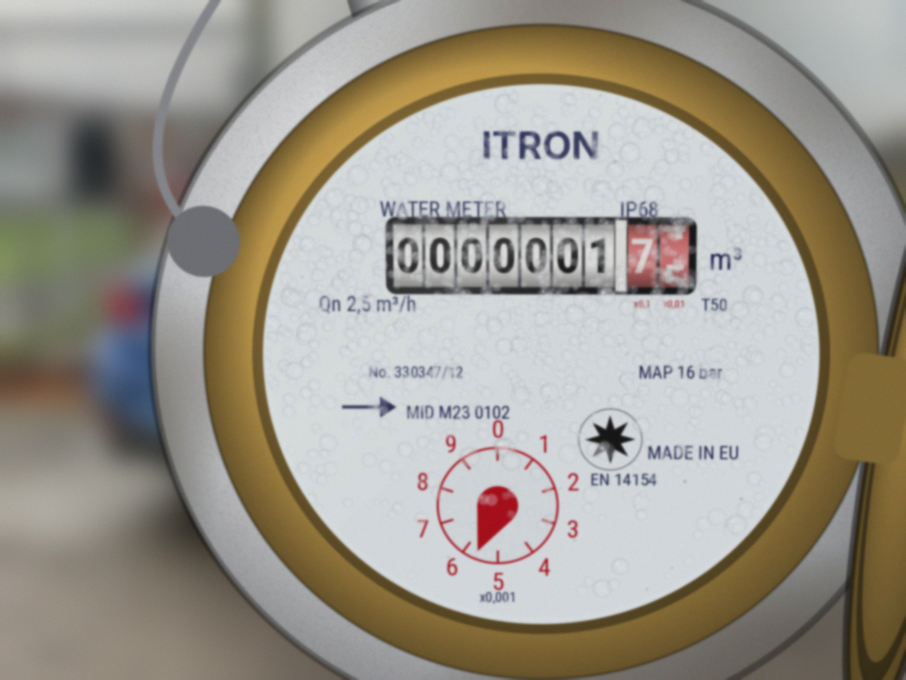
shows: 1.745 m³
